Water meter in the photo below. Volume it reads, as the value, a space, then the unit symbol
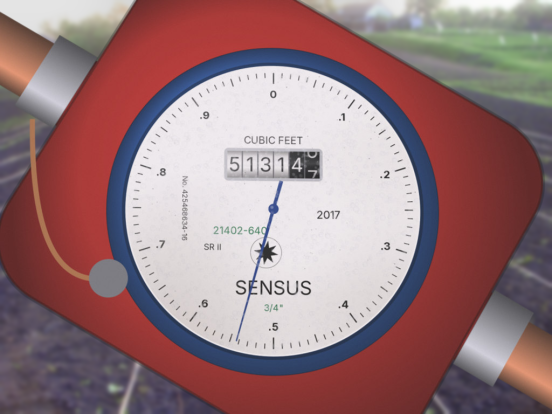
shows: 513146.54 ft³
